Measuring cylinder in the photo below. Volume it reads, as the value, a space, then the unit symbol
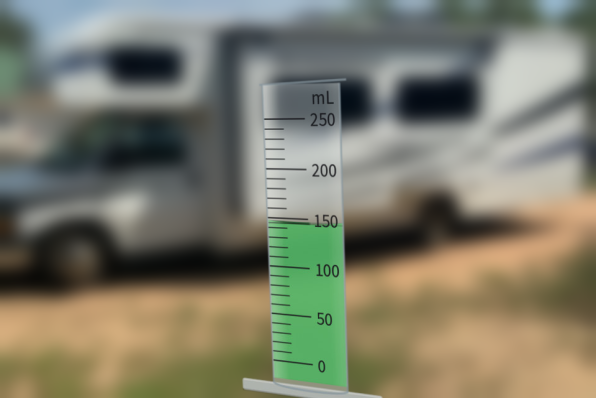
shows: 145 mL
